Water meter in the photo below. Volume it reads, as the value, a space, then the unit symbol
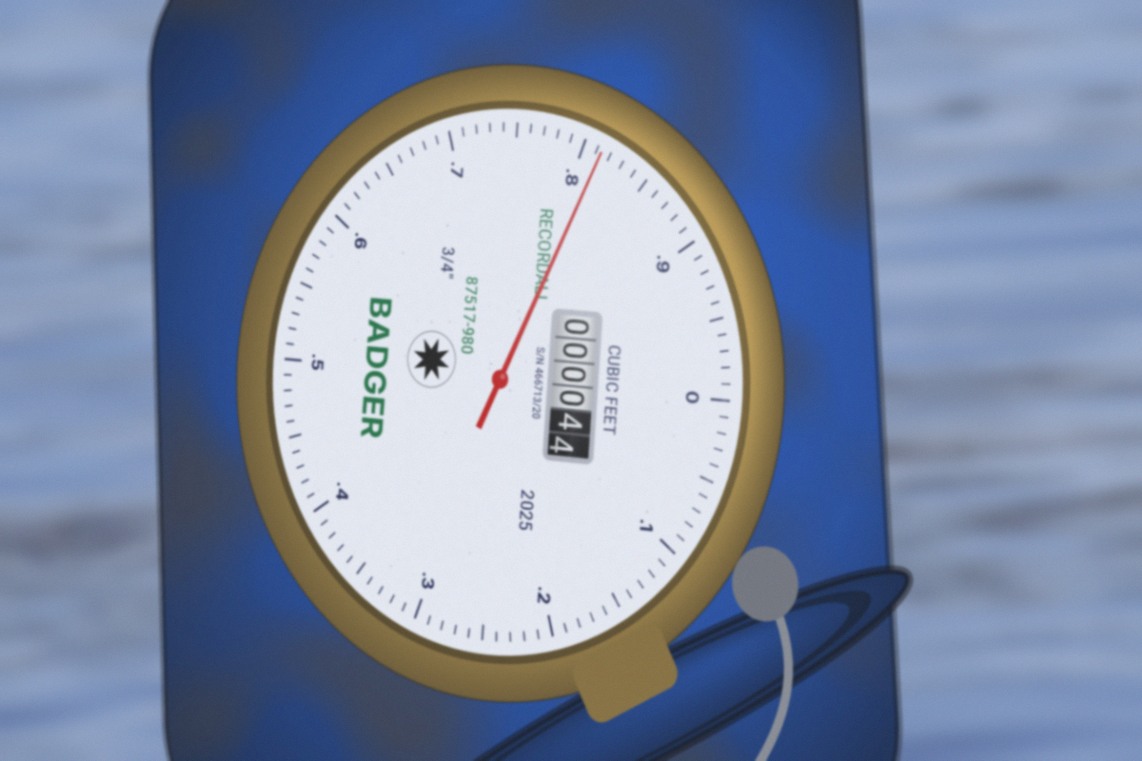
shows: 43.81 ft³
